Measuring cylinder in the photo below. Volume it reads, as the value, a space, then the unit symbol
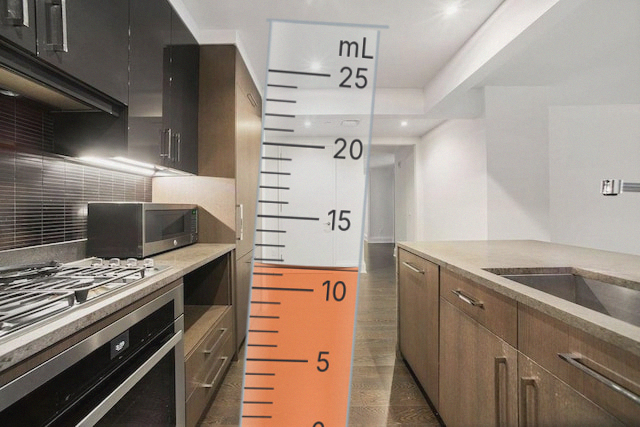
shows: 11.5 mL
